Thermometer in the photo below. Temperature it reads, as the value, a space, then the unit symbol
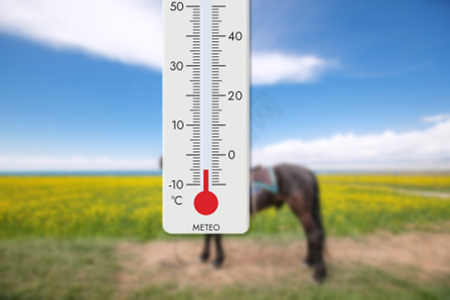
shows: -5 °C
